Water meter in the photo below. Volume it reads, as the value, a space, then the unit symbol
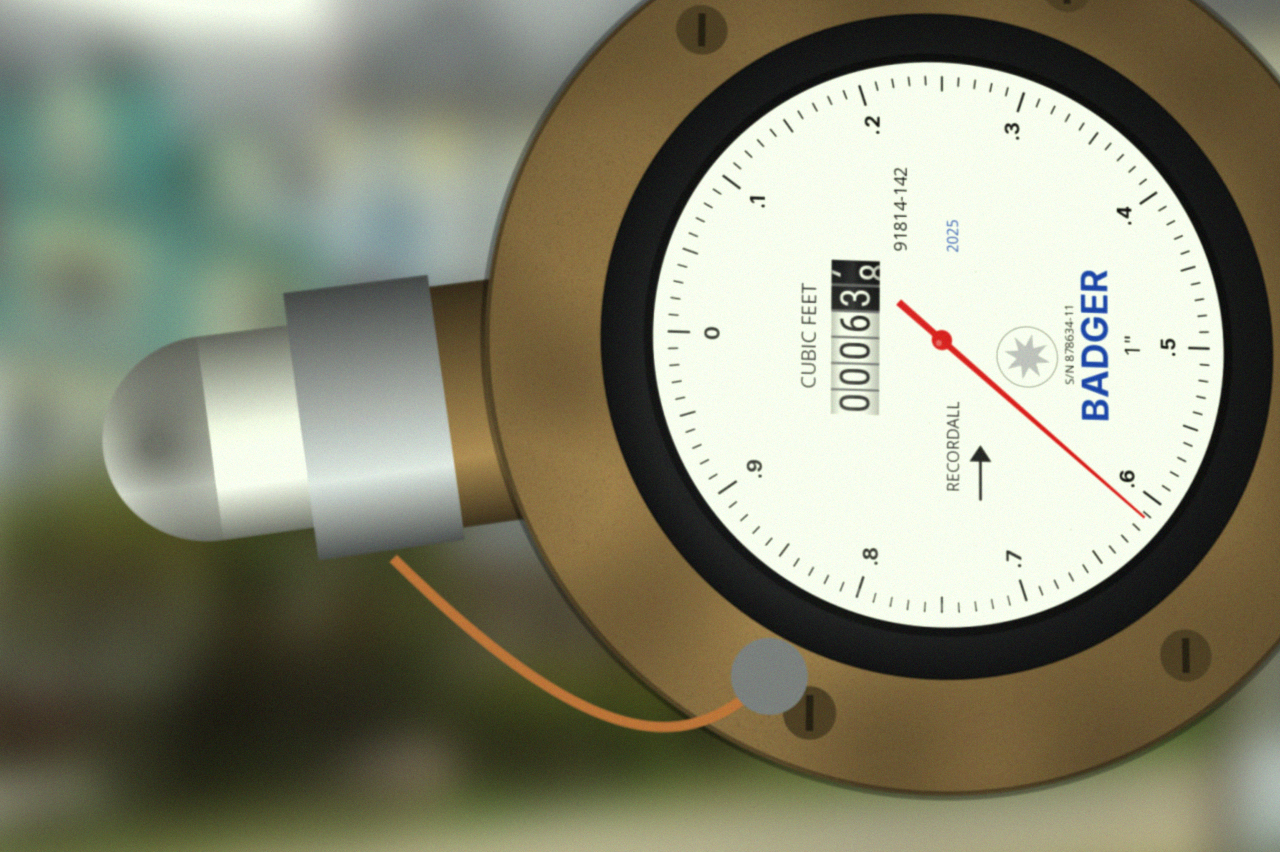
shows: 637.61 ft³
